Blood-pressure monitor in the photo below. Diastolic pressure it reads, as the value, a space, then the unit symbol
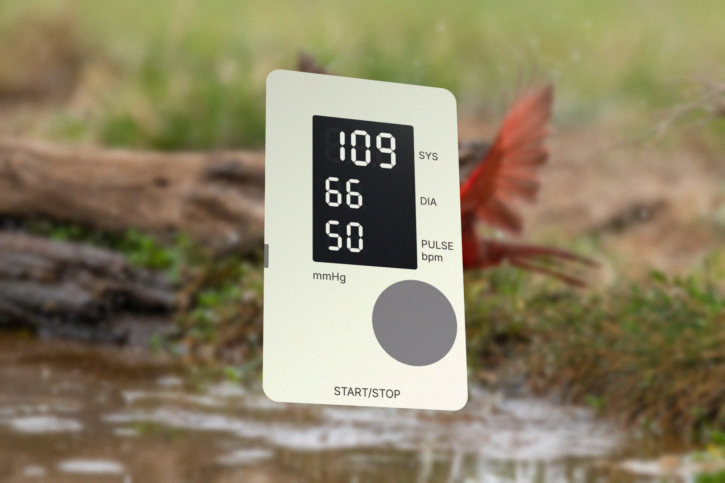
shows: 66 mmHg
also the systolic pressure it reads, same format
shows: 109 mmHg
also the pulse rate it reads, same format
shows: 50 bpm
